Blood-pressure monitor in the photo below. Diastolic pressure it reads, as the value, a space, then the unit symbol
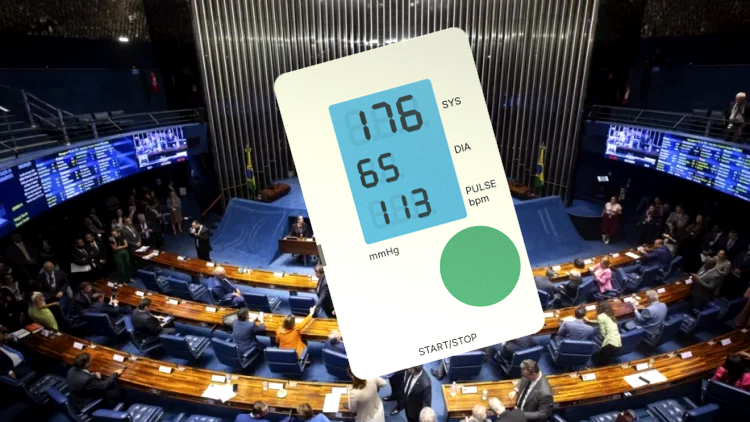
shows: 65 mmHg
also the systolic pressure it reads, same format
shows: 176 mmHg
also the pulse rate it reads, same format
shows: 113 bpm
